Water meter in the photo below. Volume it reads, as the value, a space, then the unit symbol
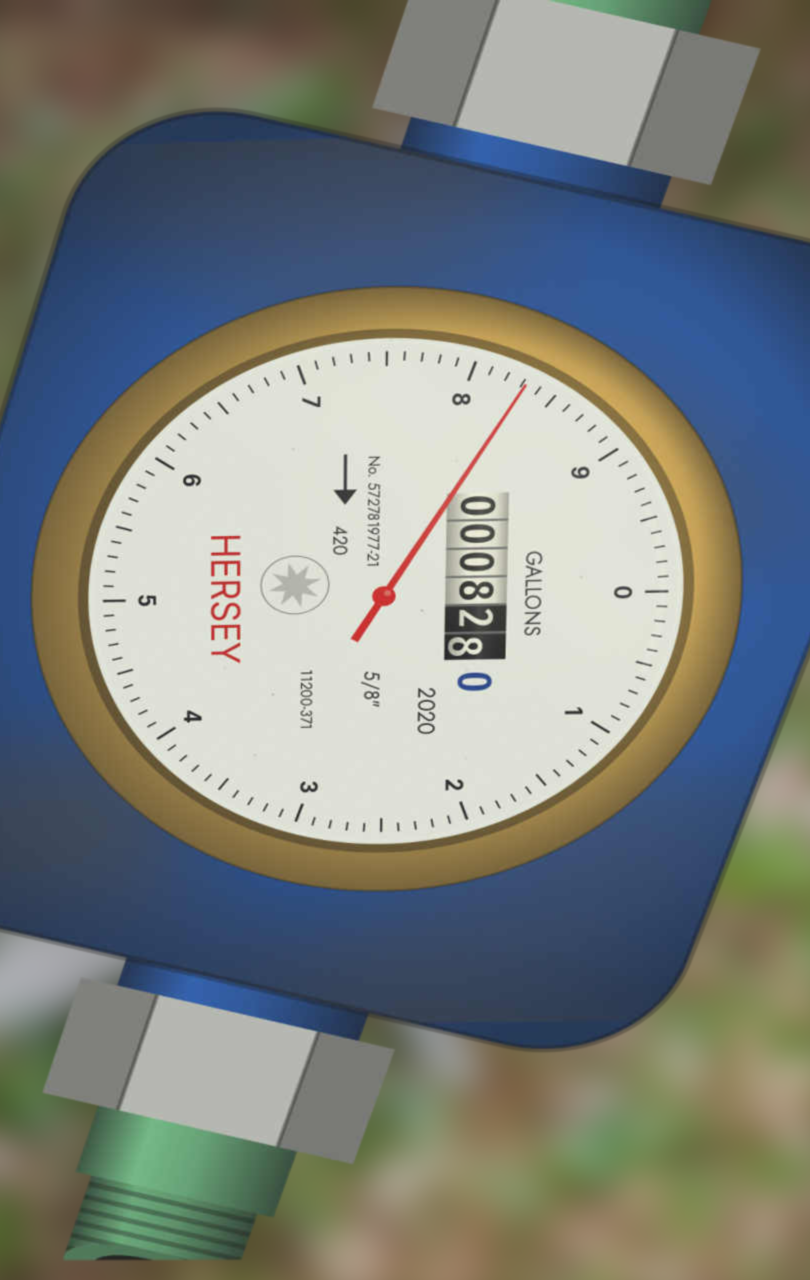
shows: 8278.3 gal
